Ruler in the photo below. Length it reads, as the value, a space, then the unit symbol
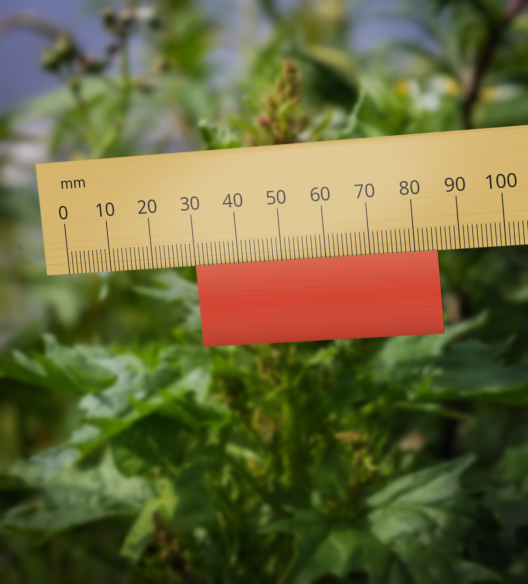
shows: 55 mm
